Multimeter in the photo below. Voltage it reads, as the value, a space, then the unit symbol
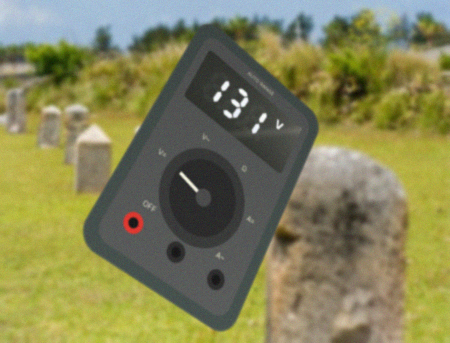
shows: 131 V
